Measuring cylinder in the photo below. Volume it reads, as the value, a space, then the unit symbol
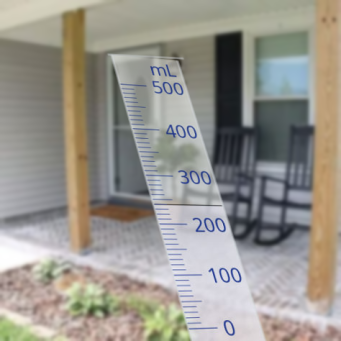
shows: 240 mL
